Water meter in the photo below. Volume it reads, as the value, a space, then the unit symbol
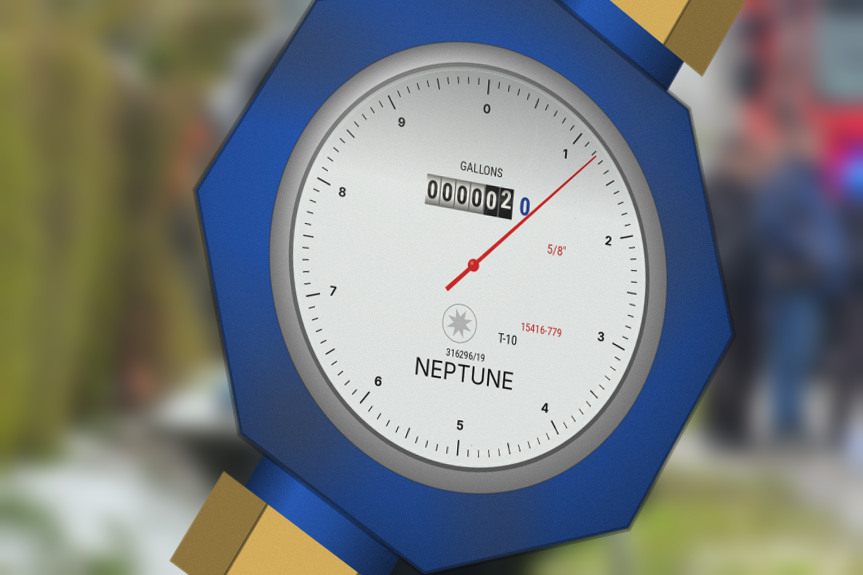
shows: 21.2 gal
